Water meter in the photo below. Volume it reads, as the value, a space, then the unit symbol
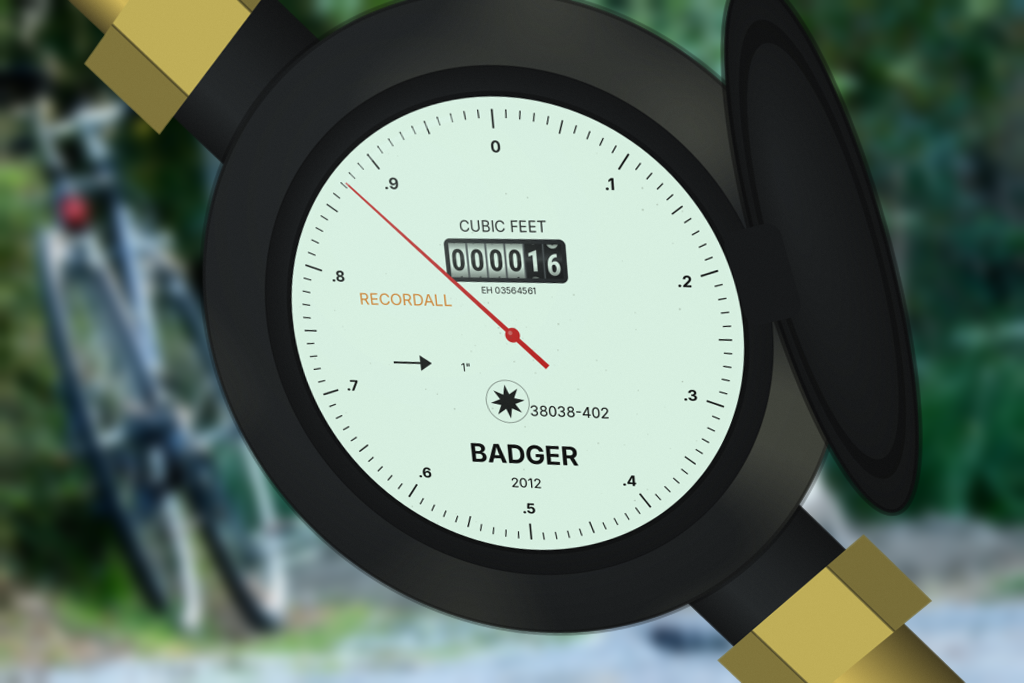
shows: 15.87 ft³
